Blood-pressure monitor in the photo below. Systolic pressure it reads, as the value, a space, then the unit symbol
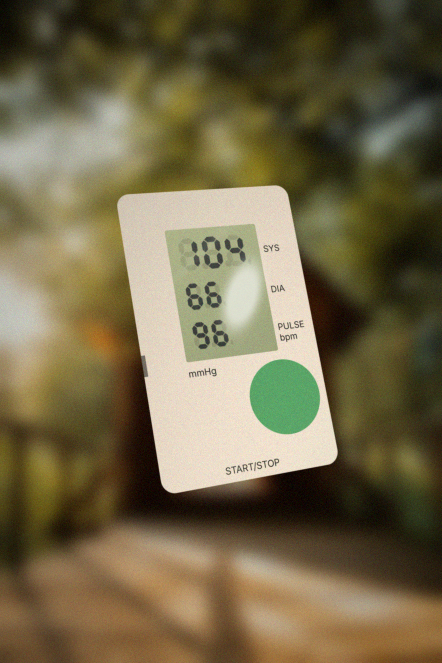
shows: 104 mmHg
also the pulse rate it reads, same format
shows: 96 bpm
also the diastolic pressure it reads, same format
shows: 66 mmHg
